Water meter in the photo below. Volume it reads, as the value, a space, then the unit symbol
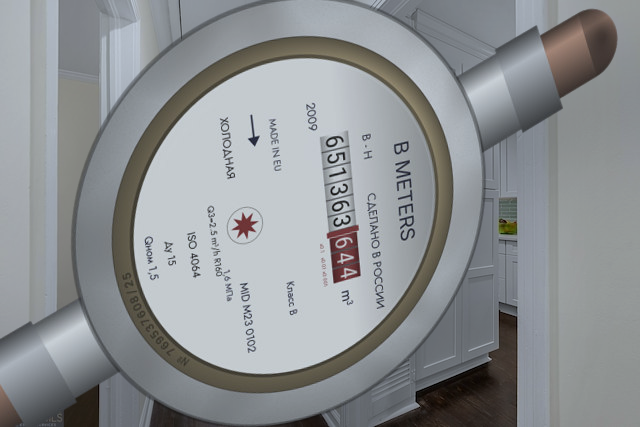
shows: 651363.644 m³
